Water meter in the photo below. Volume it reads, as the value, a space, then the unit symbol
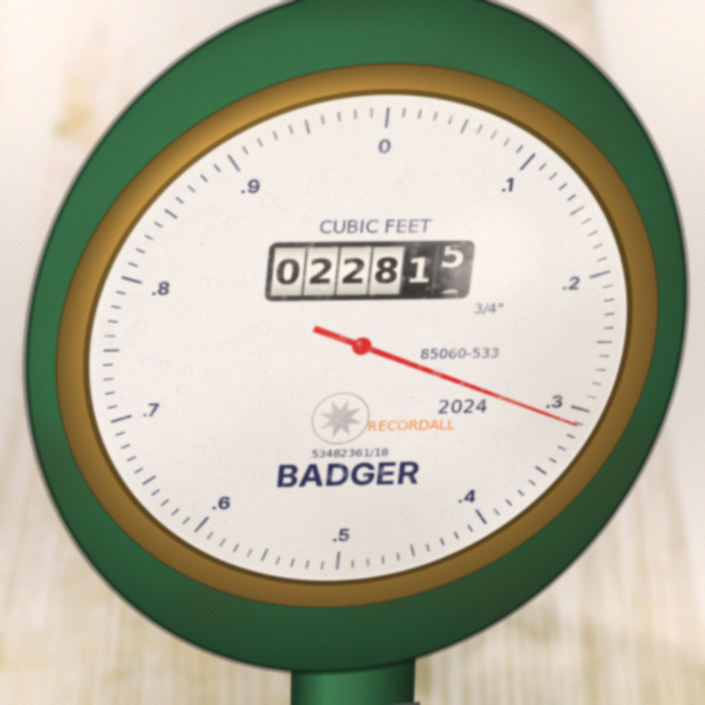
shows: 22815.31 ft³
